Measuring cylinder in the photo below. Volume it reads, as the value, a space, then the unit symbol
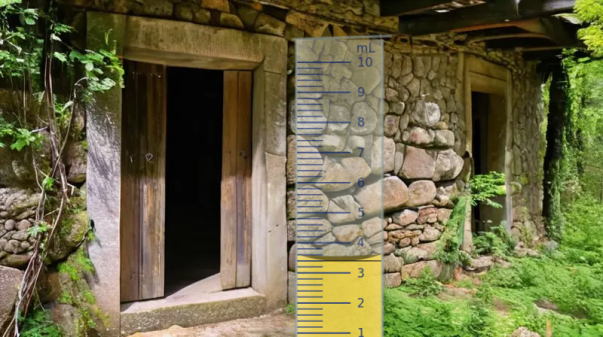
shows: 3.4 mL
